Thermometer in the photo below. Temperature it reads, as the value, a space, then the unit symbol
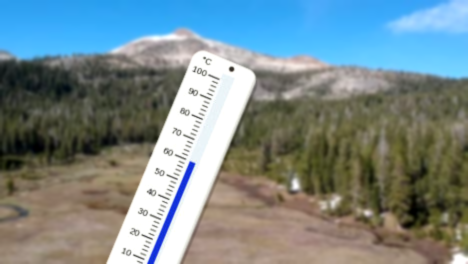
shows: 60 °C
